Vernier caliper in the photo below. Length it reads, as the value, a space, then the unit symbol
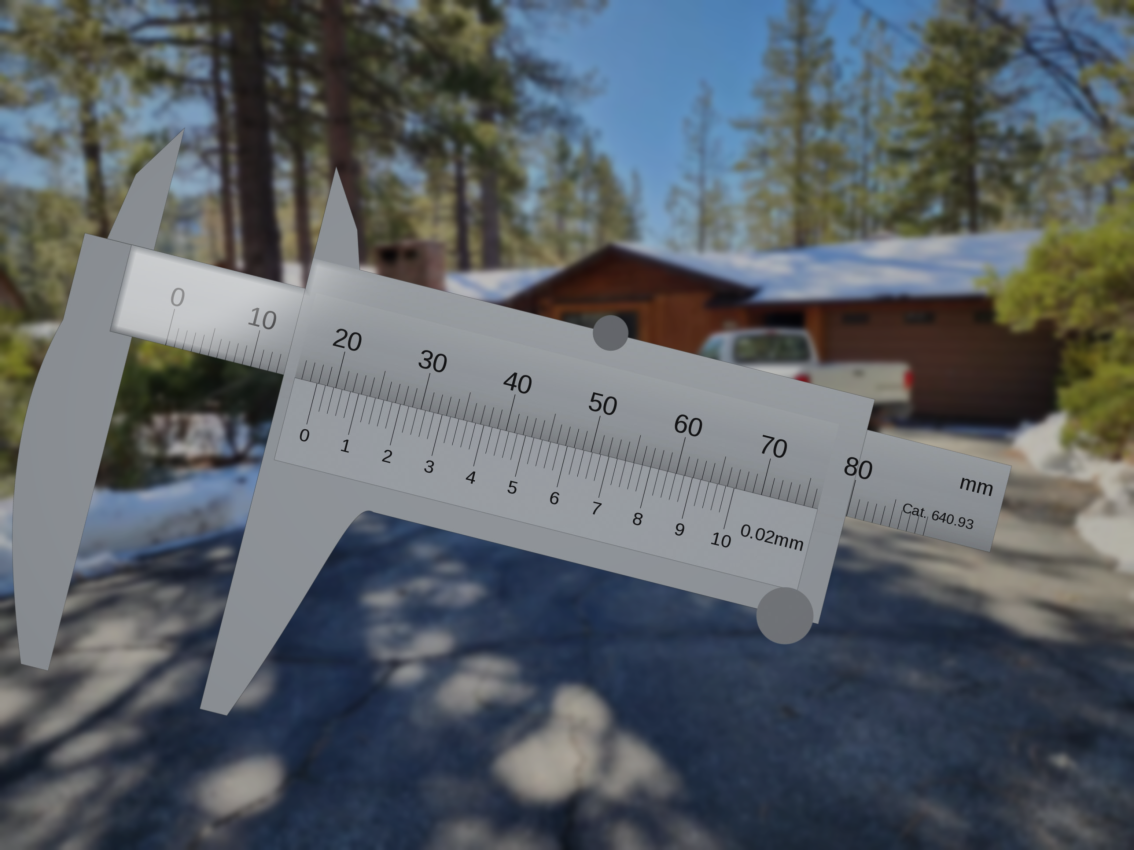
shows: 17.8 mm
